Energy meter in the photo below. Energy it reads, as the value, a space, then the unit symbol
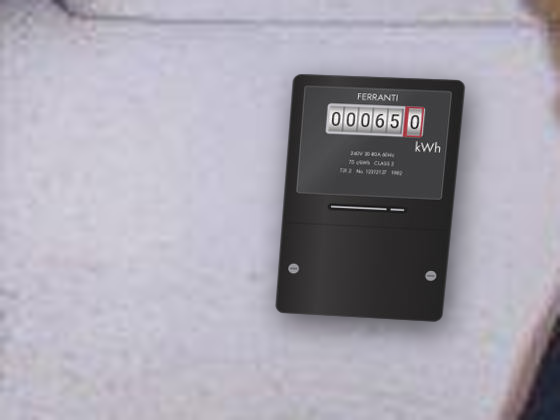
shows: 65.0 kWh
